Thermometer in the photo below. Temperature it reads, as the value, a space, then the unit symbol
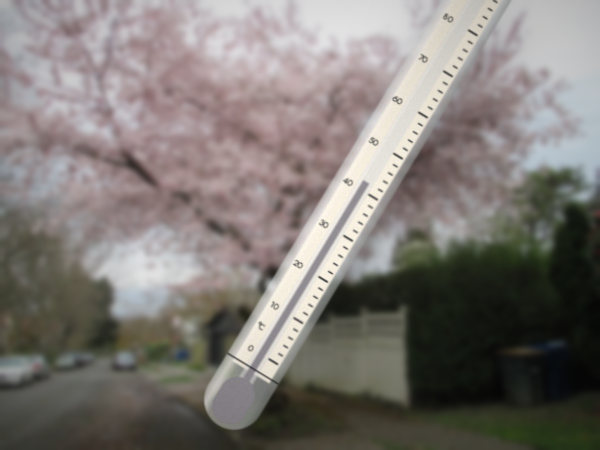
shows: 42 °C
